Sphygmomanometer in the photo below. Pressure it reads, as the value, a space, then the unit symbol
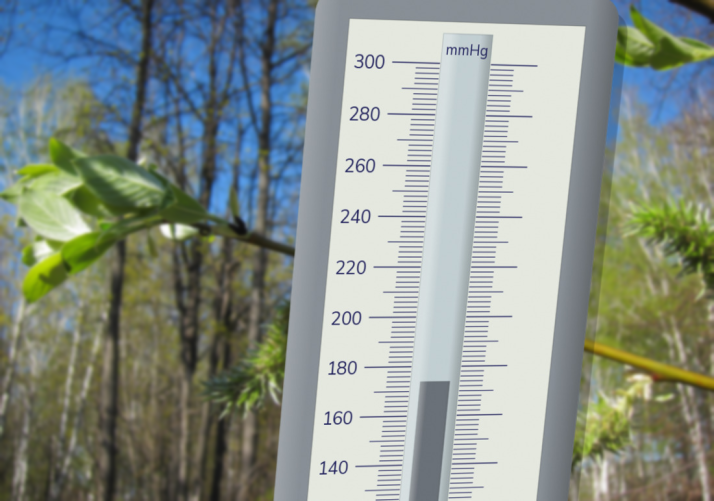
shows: 174 mmHg
